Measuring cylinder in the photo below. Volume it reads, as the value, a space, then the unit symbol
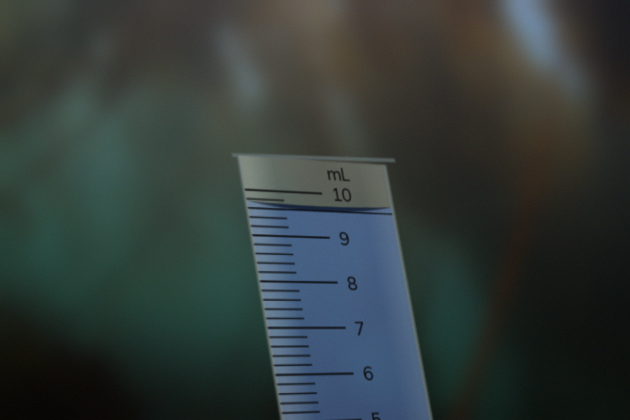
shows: 9.6 mL
